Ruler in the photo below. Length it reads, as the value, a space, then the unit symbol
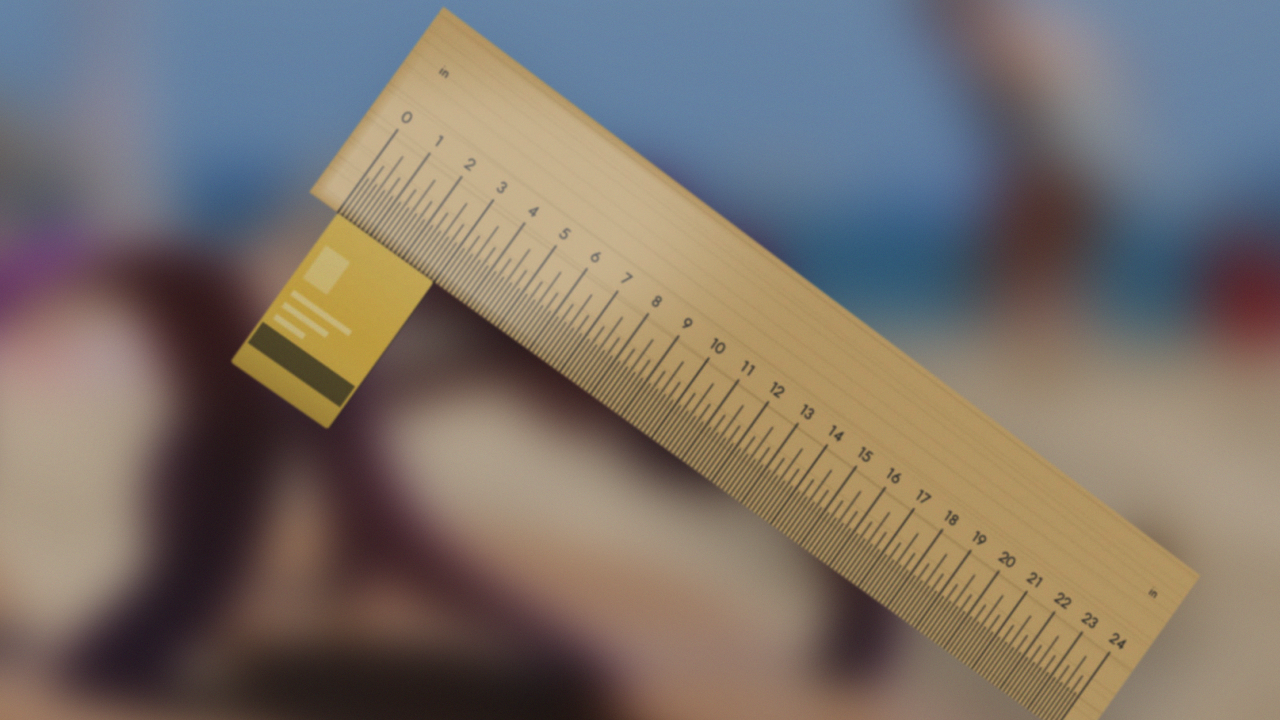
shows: 3 in
